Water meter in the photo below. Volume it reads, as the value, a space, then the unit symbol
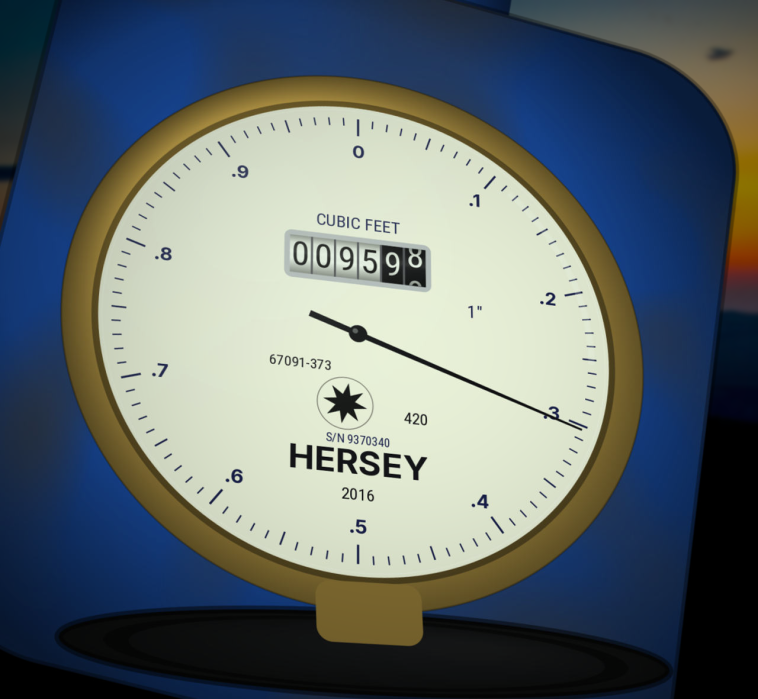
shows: 9598.30 ft³
